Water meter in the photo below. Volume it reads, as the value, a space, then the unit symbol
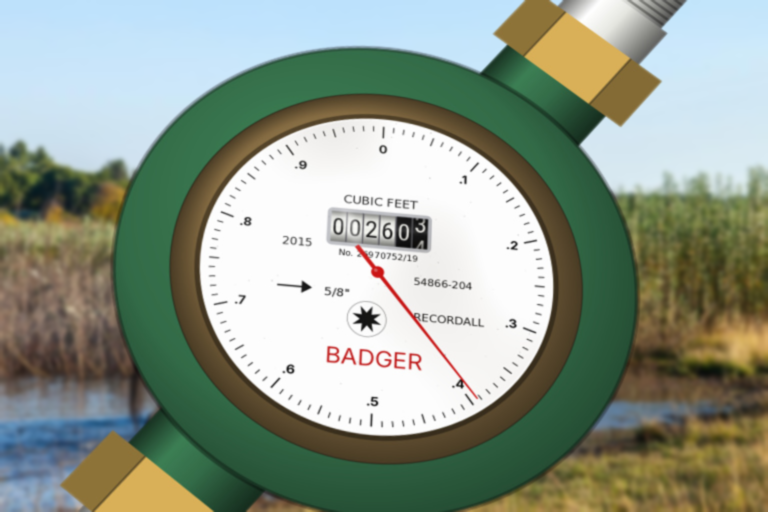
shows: 2603.39 ft³
